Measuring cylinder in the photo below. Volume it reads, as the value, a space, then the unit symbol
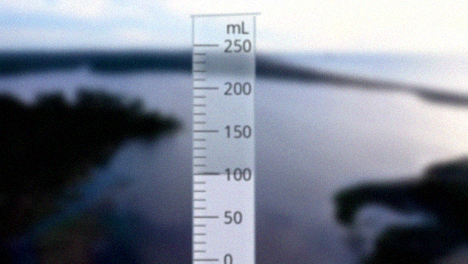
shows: 100 mL
